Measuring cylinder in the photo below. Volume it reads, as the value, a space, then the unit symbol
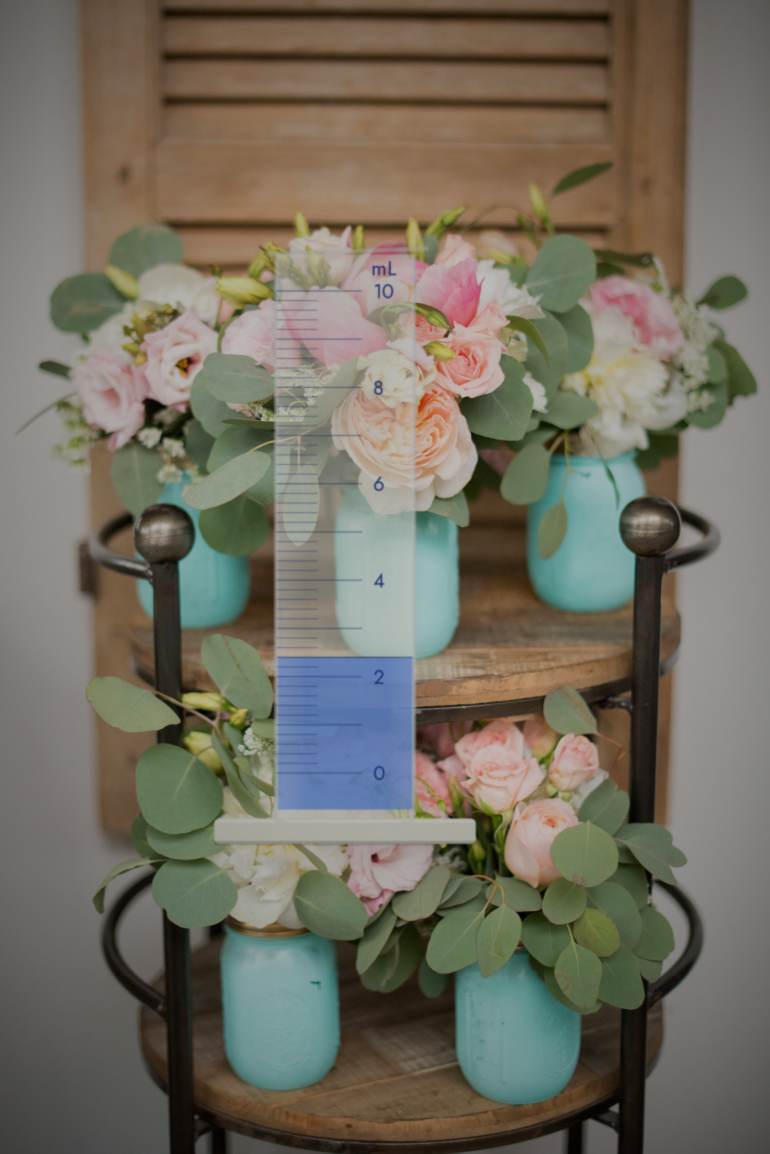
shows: 2.4 mL
